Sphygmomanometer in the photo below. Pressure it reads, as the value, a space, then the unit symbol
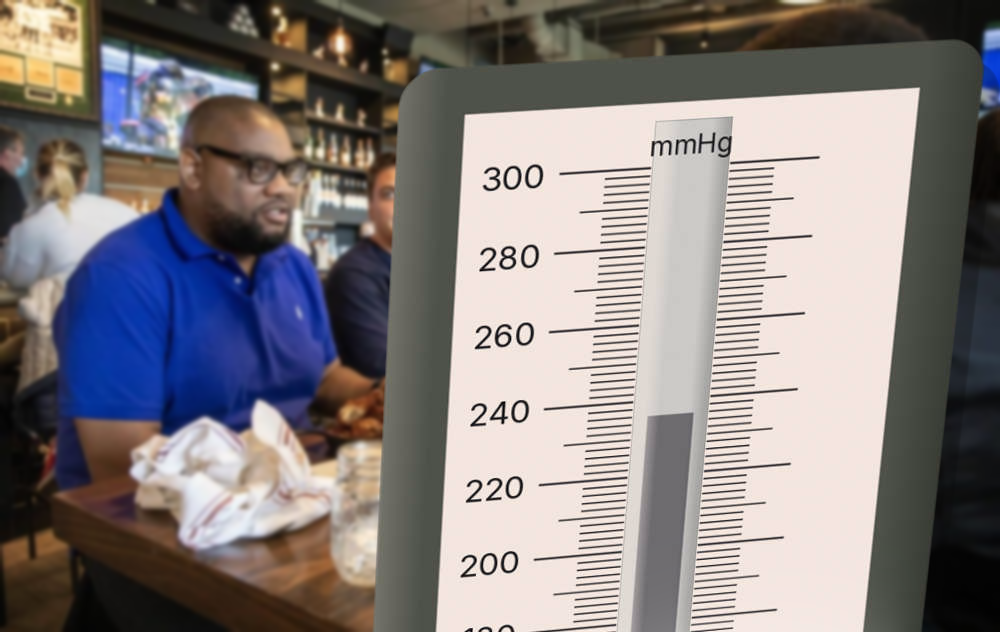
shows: 236 mmHg
